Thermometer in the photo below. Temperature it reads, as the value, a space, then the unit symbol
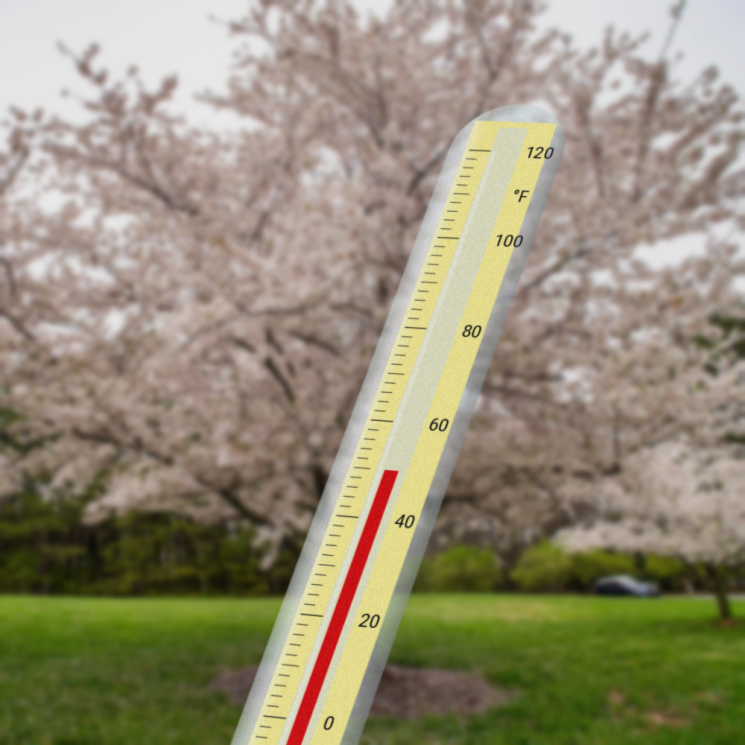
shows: 50 °F
